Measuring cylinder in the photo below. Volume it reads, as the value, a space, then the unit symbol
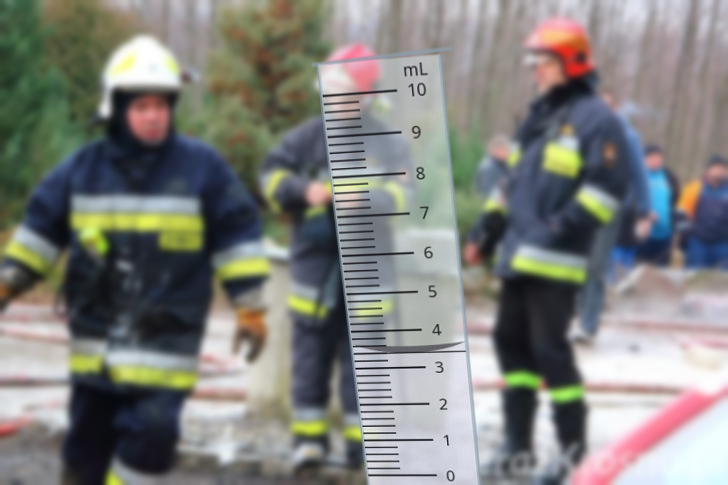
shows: 3.4 mL
